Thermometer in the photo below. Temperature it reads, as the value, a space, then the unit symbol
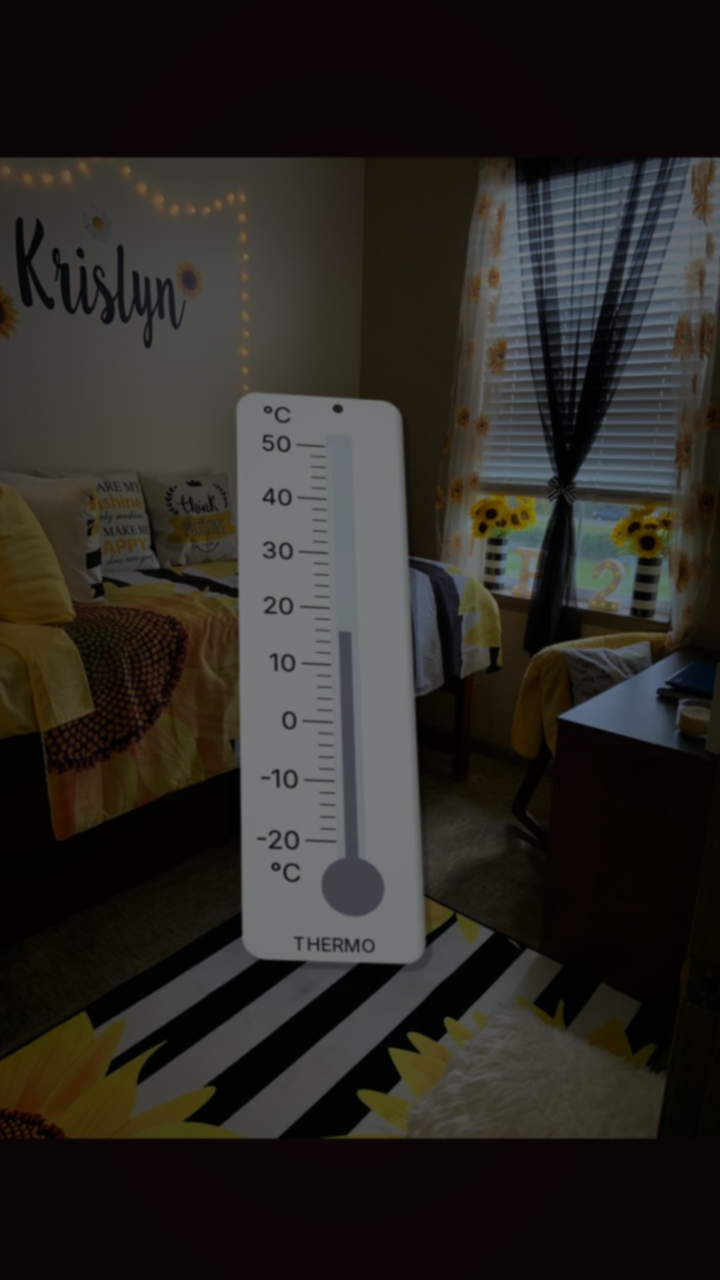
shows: 16 °C
